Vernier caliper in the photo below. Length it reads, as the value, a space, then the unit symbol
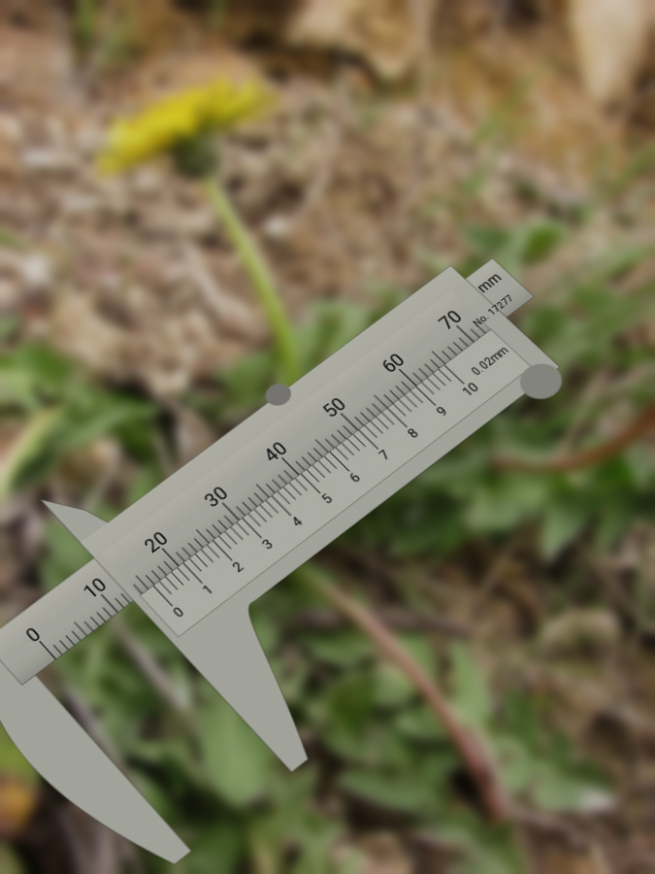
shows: 15.8 mm
